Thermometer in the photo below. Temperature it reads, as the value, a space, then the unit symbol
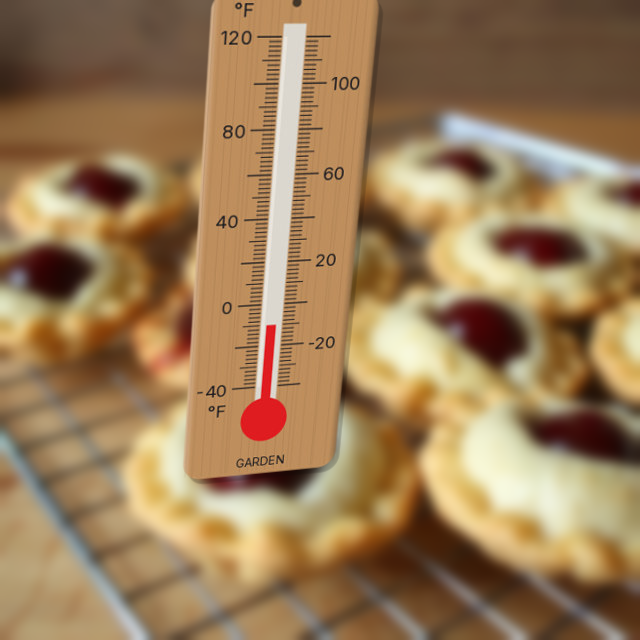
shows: -10 °F
